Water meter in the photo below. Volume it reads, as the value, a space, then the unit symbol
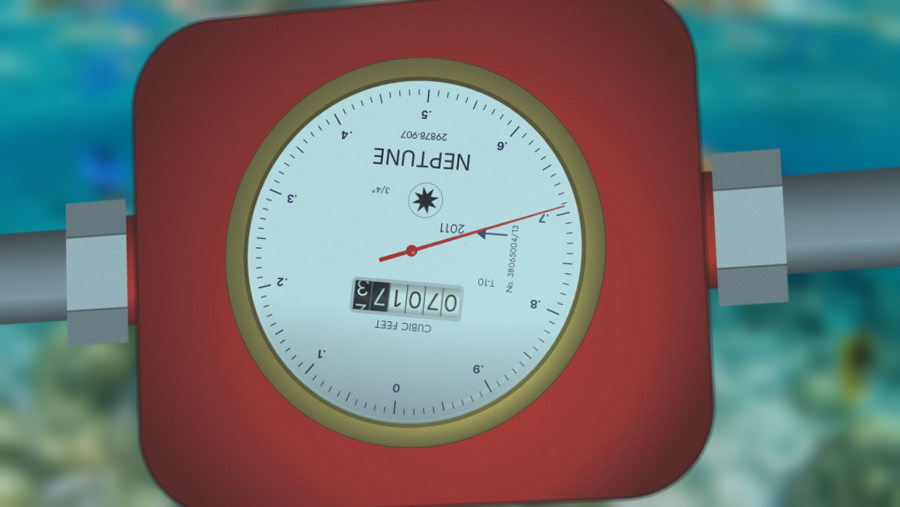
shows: 70172.69 ft³
